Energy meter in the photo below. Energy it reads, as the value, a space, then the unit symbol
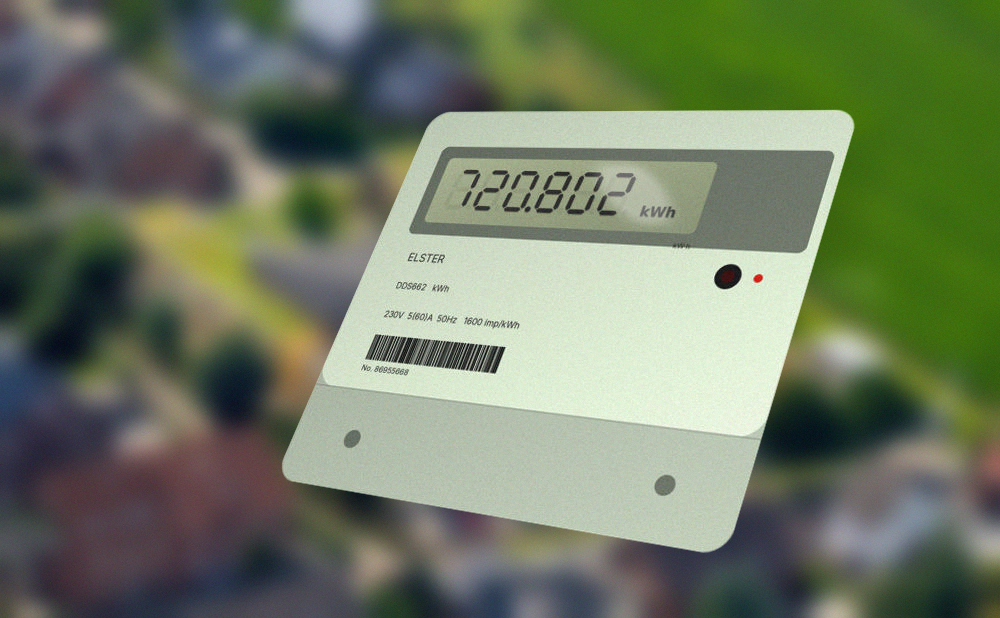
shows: 720.802 kWh
